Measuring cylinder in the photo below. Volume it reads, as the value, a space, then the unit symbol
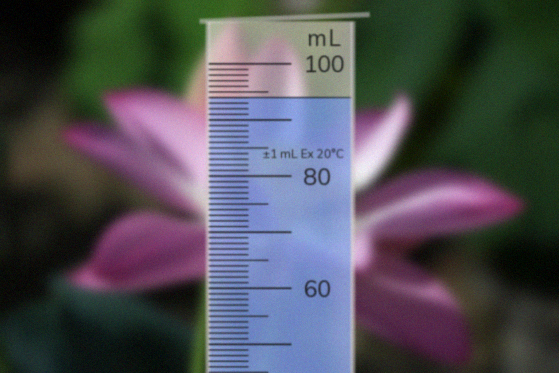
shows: 94 mL
